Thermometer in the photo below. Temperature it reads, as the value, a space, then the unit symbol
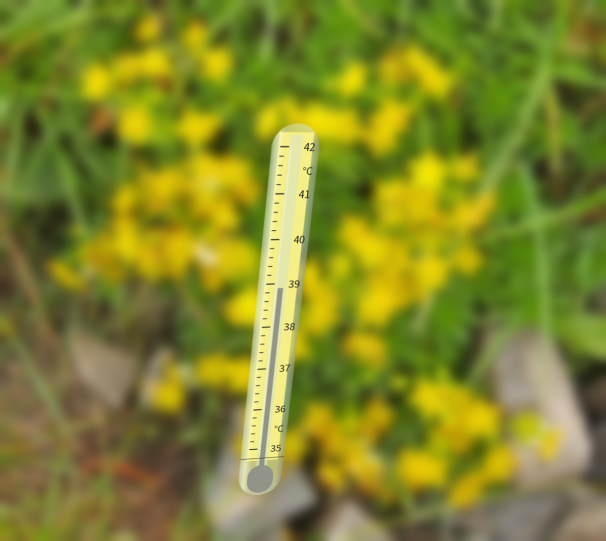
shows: 38.9 °C
